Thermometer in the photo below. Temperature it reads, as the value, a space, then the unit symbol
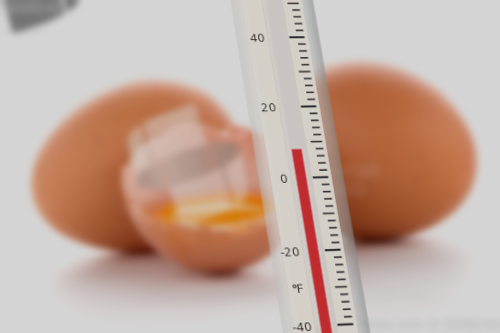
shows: 8 °F
